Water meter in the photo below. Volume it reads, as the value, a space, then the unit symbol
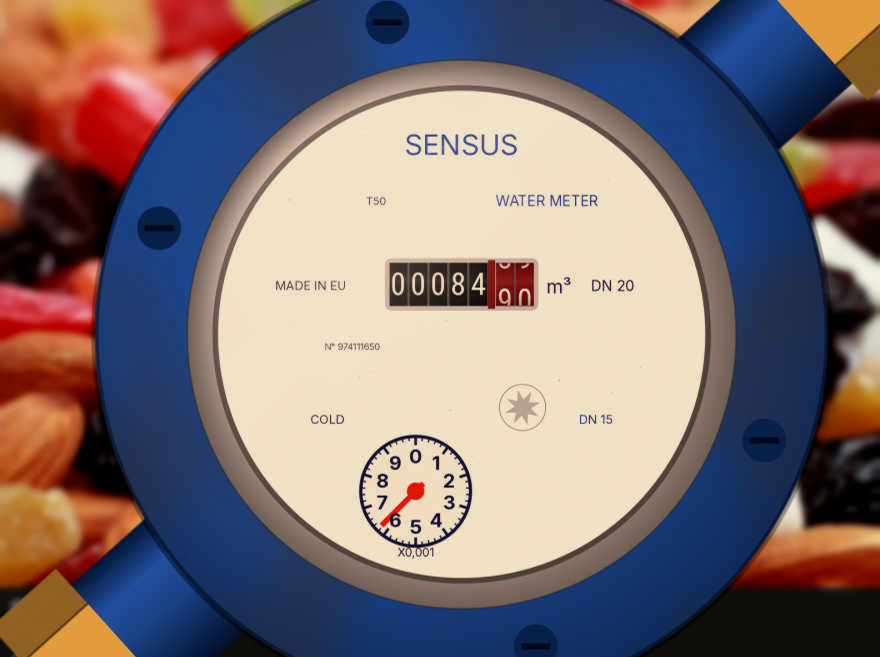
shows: 84.896 m³
